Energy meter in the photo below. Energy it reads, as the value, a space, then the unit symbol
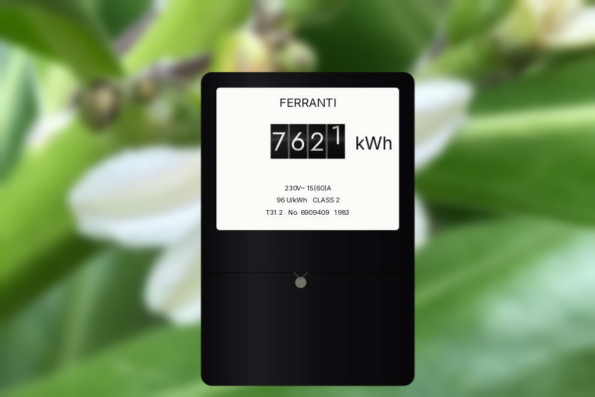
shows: 7621 kWh
